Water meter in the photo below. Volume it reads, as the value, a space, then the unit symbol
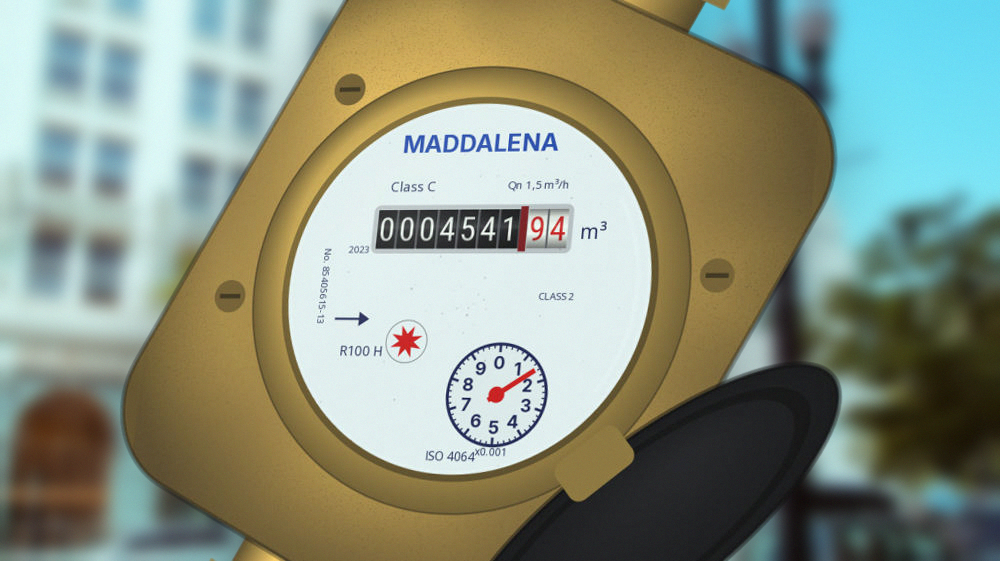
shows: 4541.941 m³
